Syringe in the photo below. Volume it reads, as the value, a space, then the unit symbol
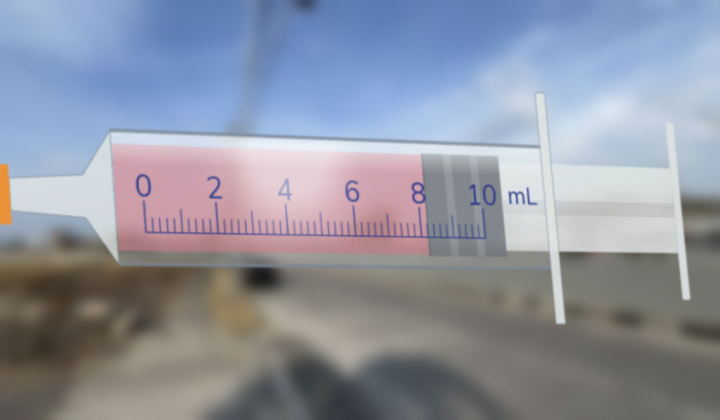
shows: 8.2 mL
